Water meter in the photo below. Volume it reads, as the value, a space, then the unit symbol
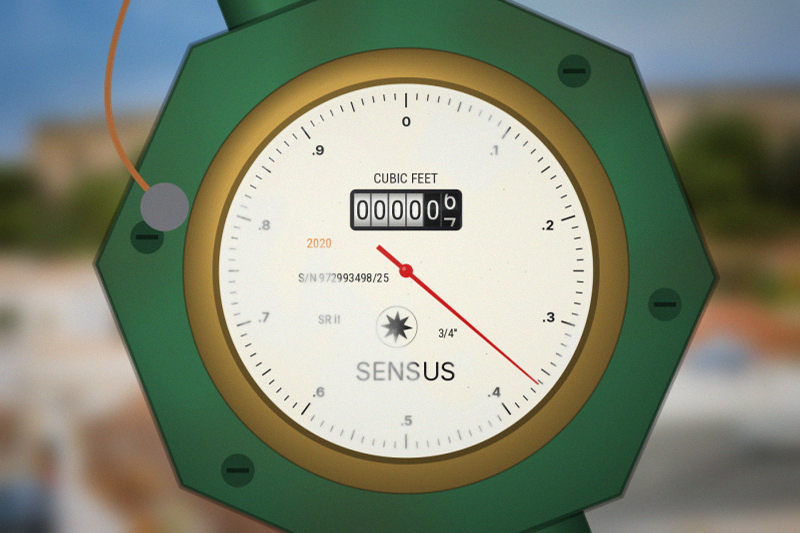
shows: 6.36 ft³
